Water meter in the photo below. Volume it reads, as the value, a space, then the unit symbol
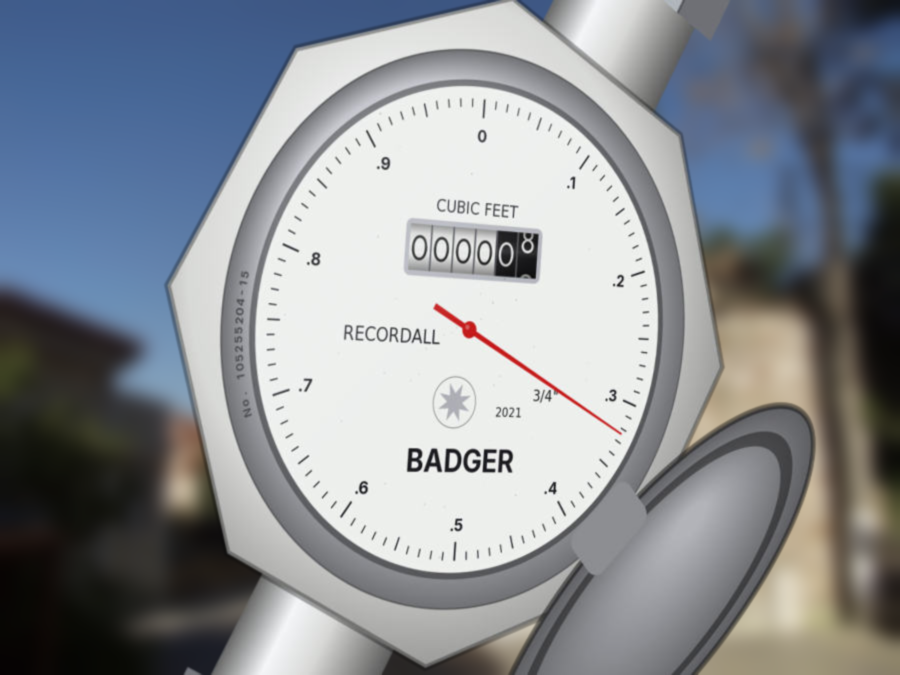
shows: 8.32 ft³
